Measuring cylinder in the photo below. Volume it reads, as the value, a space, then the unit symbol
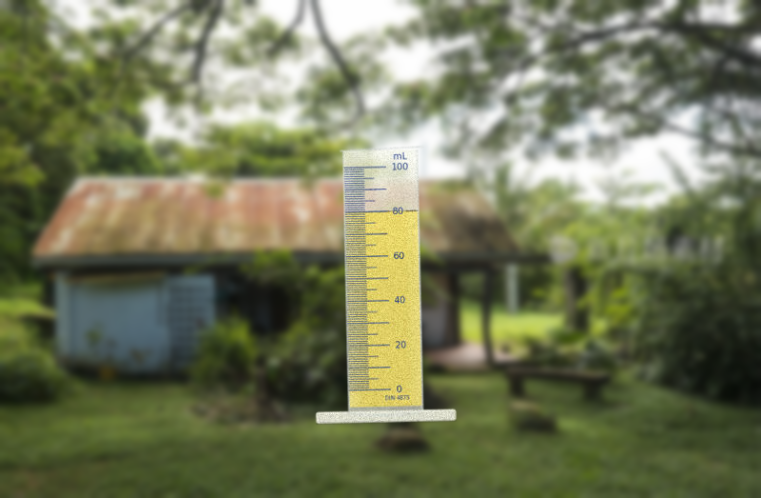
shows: 80 mL
